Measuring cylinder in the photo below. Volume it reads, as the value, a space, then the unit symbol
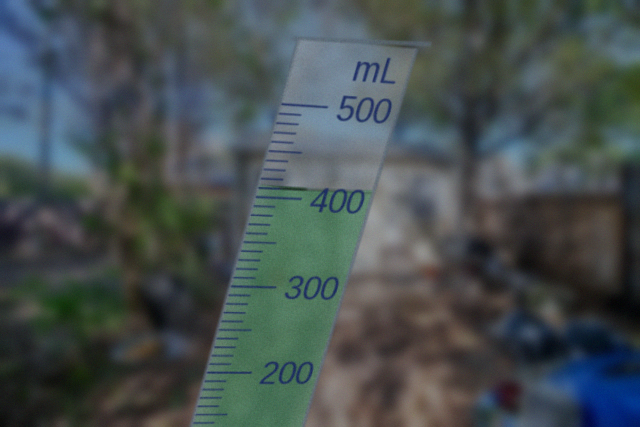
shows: 410 mL
